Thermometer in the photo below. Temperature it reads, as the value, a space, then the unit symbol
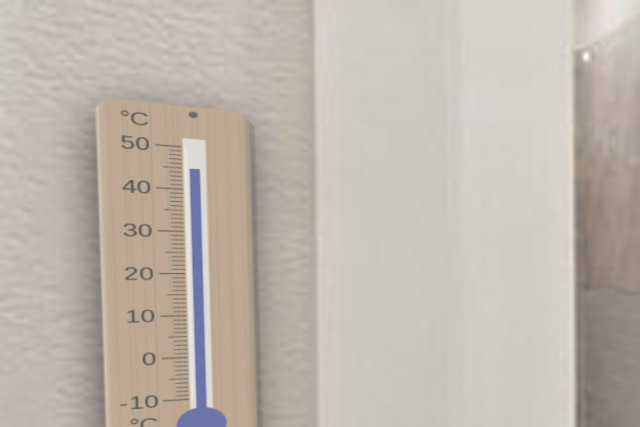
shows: 45 °C
